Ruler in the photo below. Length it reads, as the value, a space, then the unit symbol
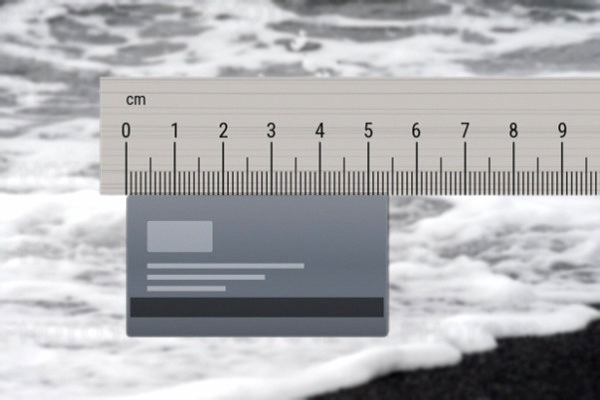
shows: 5.4 cm
